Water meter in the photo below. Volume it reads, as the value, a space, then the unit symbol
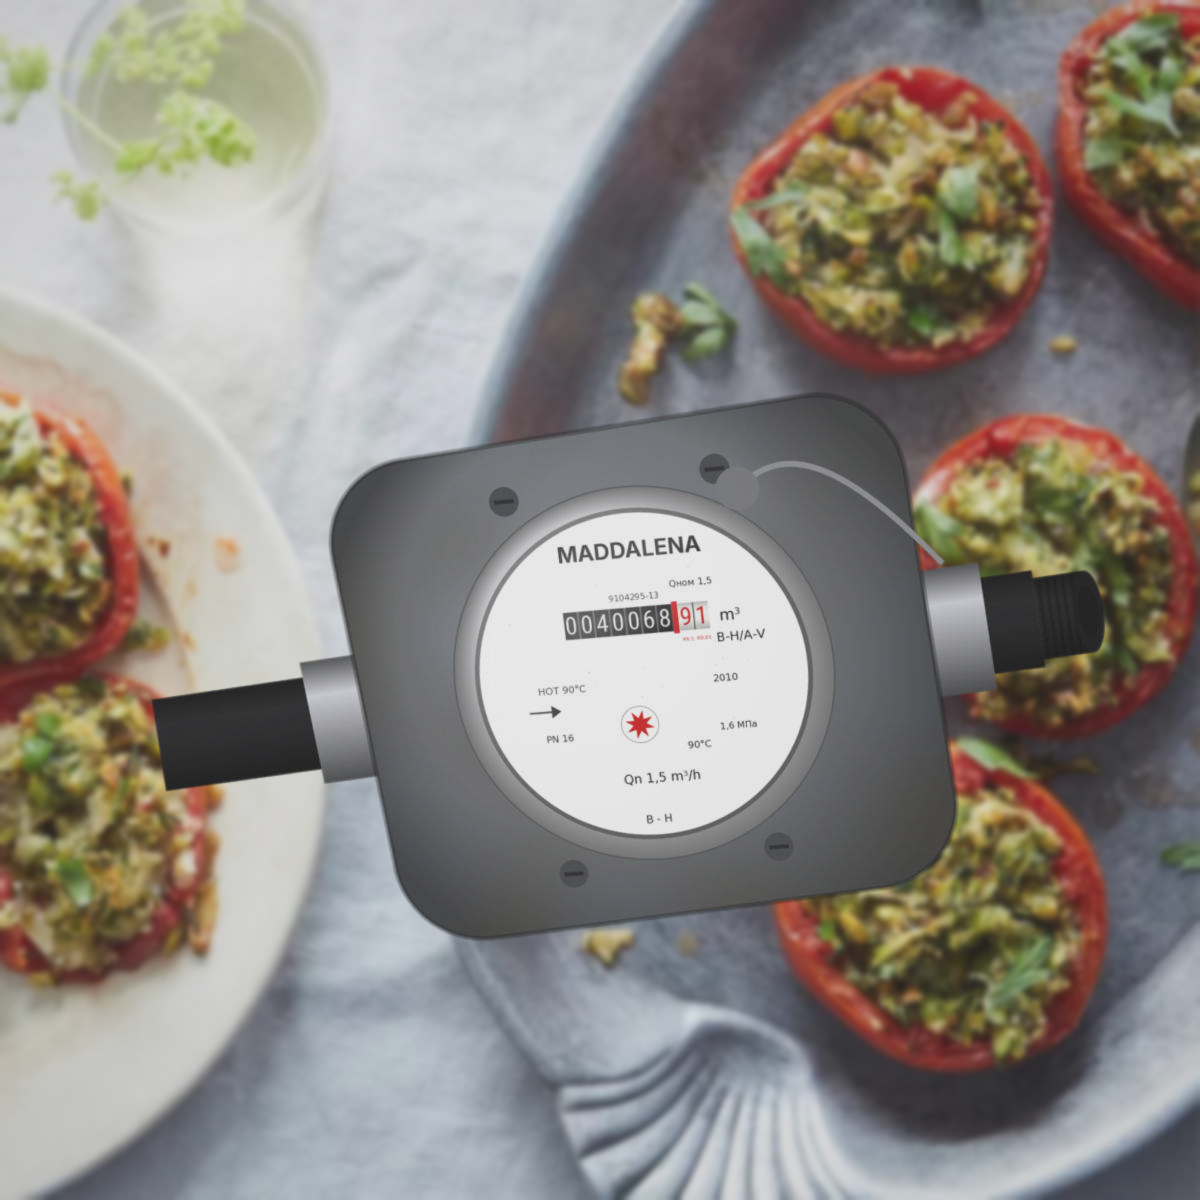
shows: 40068.91 m³
